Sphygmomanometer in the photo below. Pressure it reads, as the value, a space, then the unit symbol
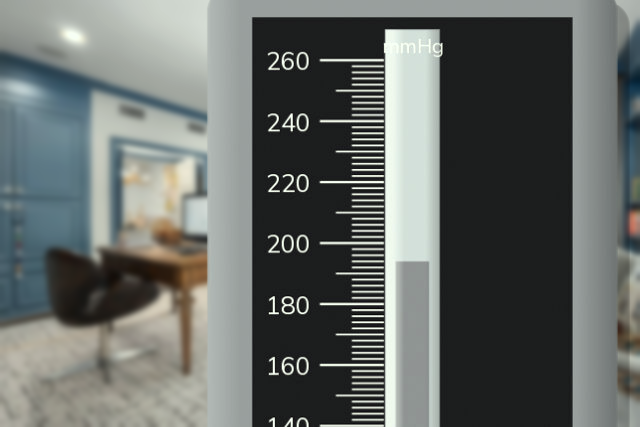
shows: 194 mmHg
